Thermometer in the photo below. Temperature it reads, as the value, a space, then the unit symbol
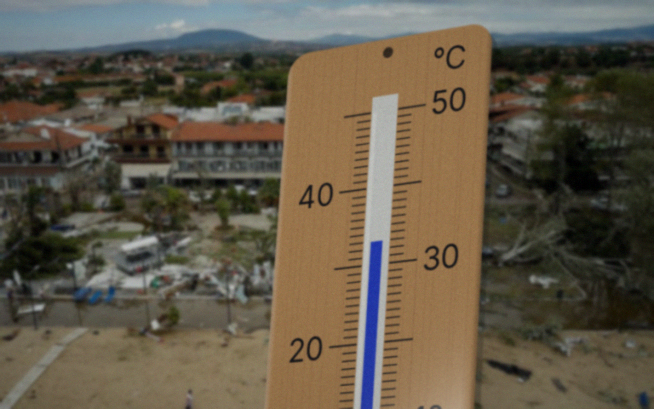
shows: 33 °C
